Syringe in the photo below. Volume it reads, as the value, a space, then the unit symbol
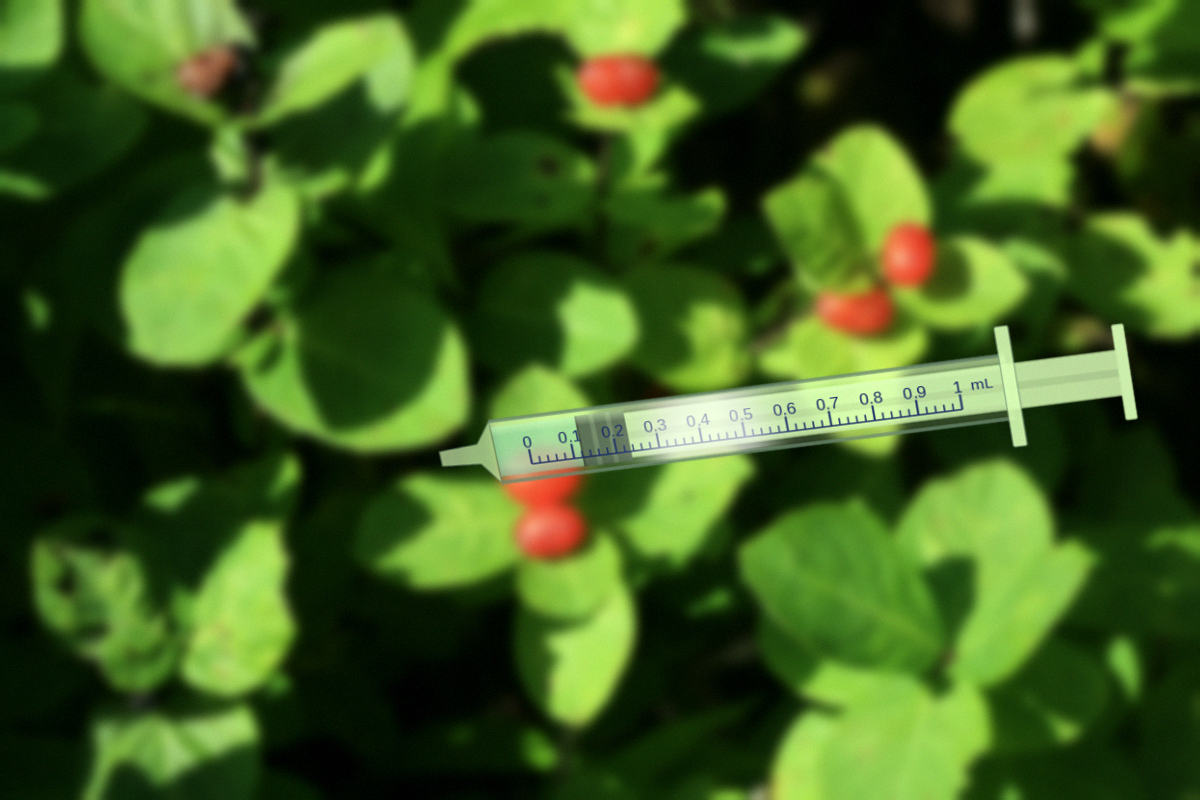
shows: 0.12 mL
